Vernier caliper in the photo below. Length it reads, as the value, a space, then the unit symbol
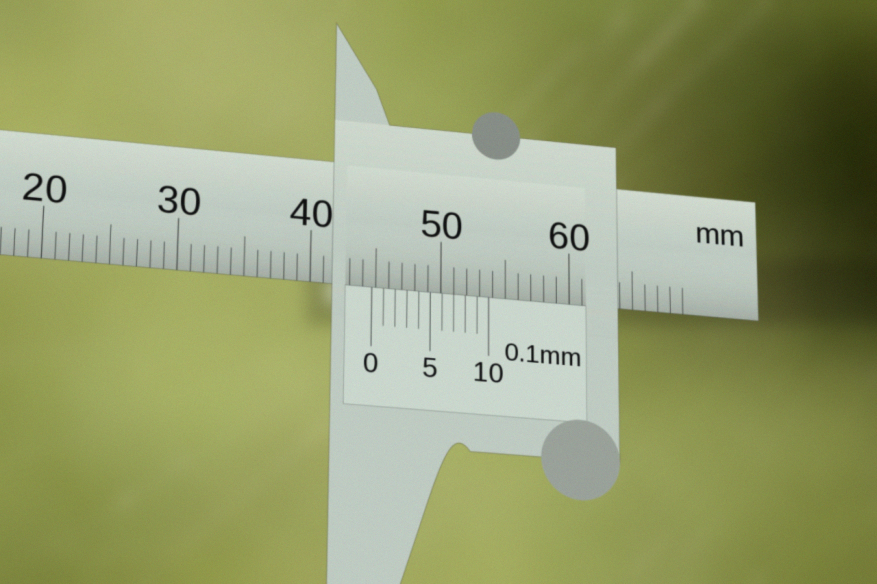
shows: 44.7 mm
